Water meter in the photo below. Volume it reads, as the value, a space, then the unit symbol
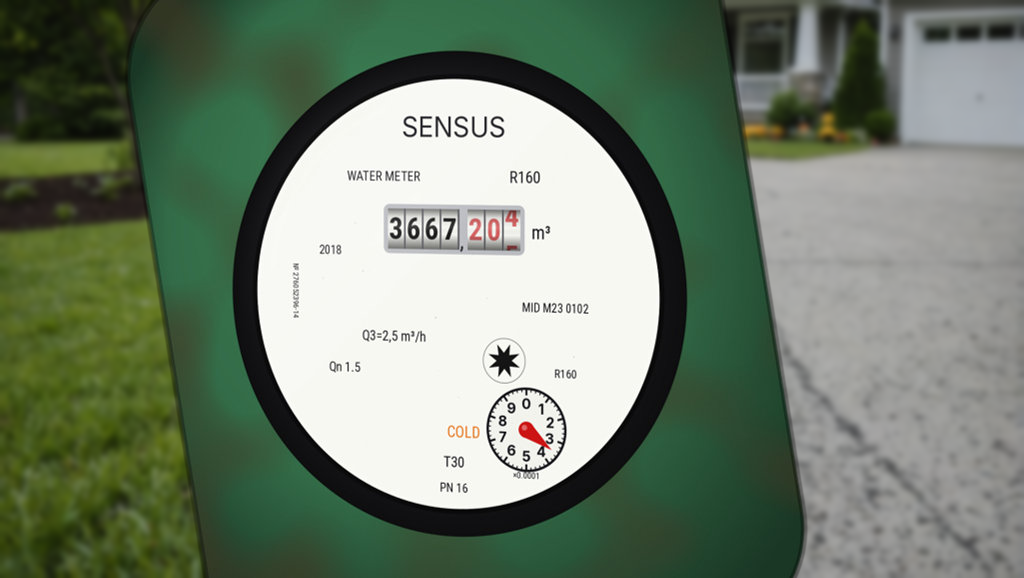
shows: 3667.2043 m³
